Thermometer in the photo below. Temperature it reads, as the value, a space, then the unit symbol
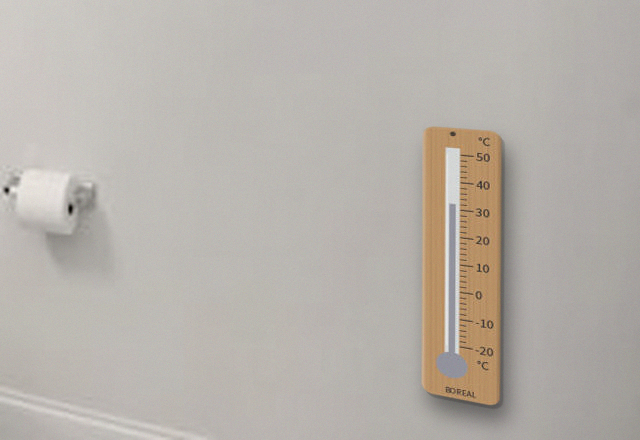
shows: 32 °C
